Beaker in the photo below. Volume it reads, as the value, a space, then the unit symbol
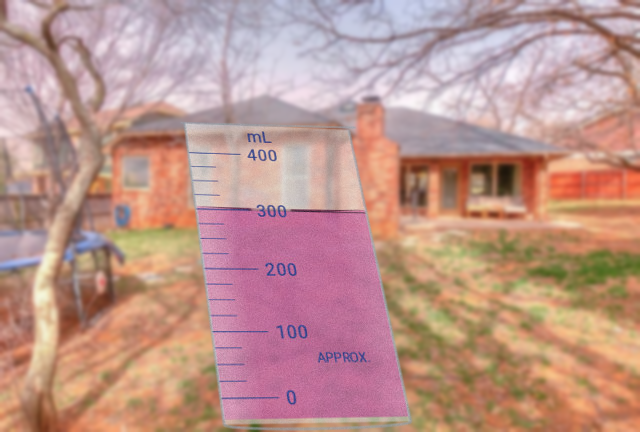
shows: 300 mL
